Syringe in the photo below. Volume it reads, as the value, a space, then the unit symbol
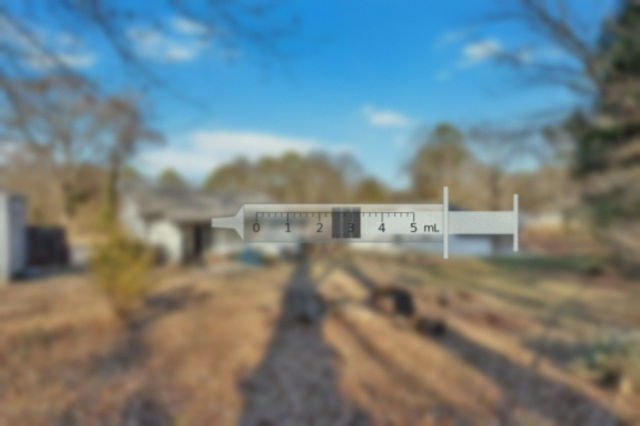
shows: 2.4 mL
